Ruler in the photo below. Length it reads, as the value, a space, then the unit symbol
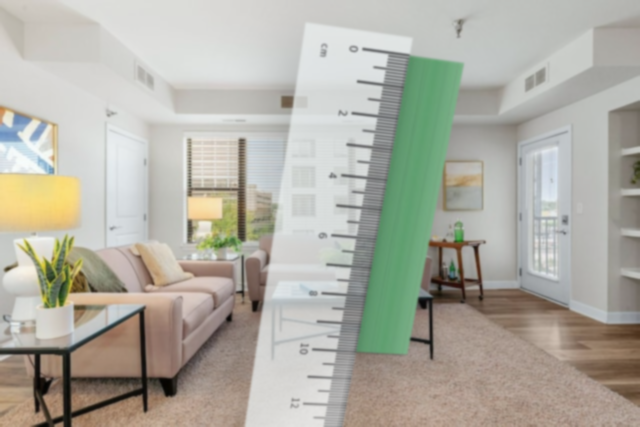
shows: 10 cm
